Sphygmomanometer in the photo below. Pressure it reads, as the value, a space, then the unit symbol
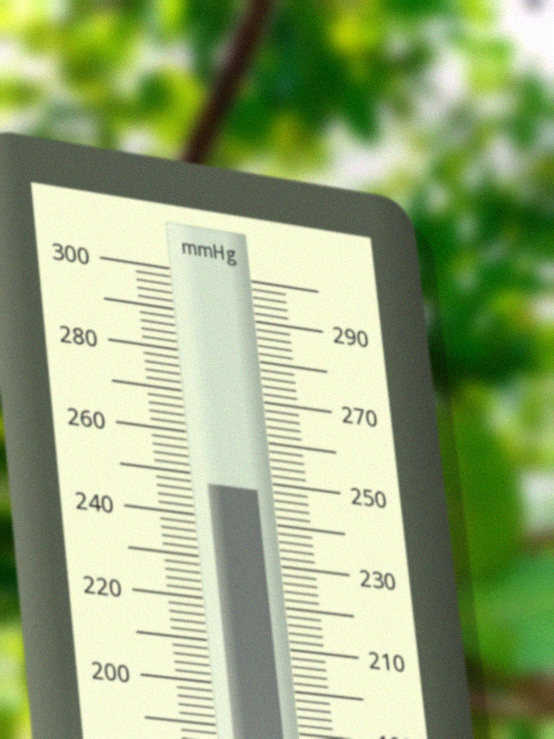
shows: 248 mmHg
